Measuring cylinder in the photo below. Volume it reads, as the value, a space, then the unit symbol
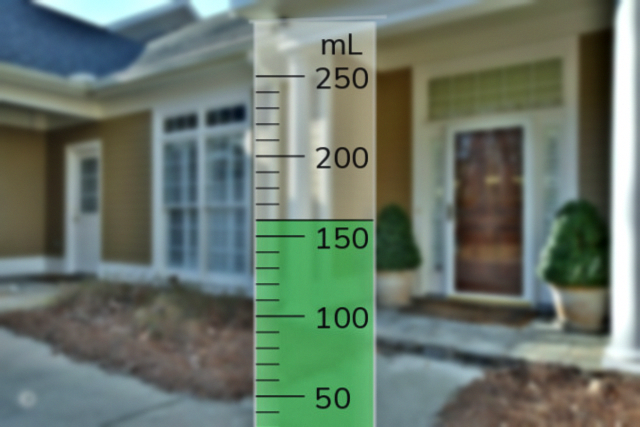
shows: 160 mL
